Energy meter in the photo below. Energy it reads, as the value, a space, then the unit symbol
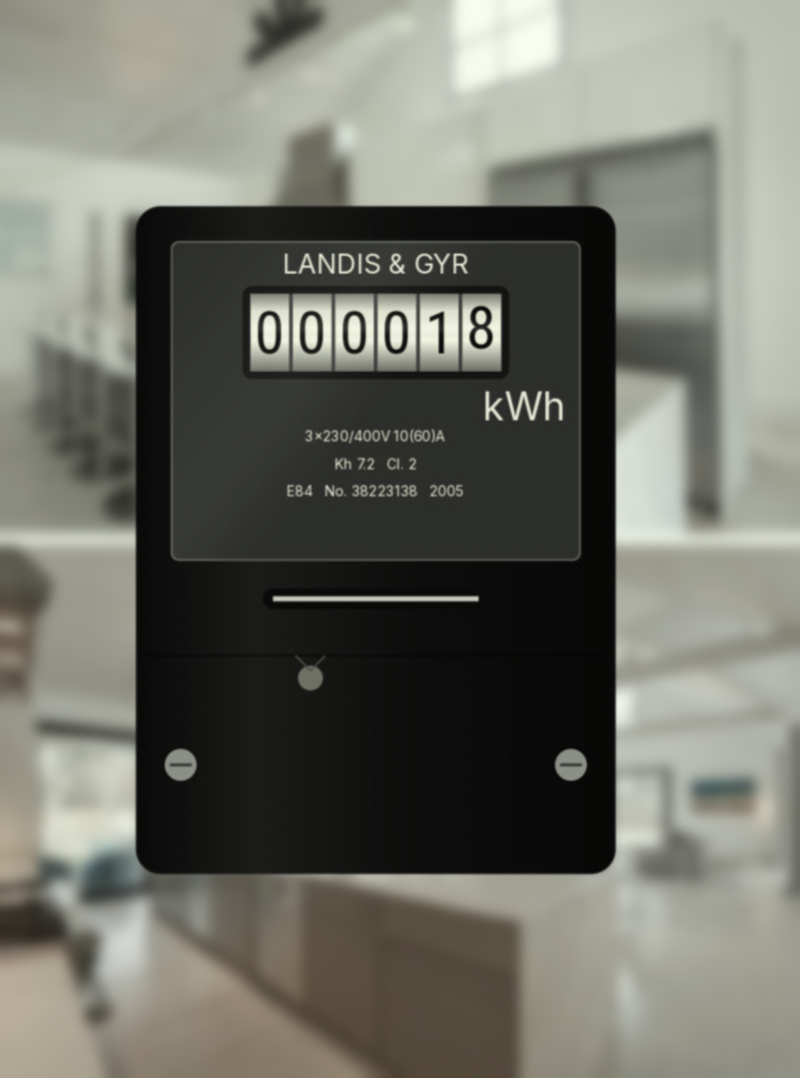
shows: 18 kWh
